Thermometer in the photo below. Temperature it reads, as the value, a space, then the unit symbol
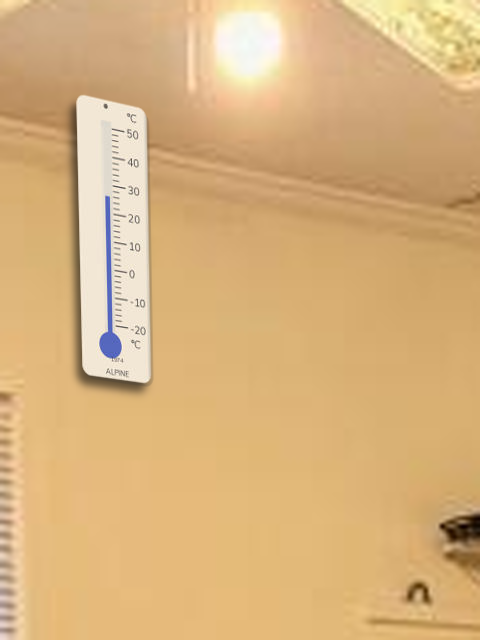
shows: 26 °C
